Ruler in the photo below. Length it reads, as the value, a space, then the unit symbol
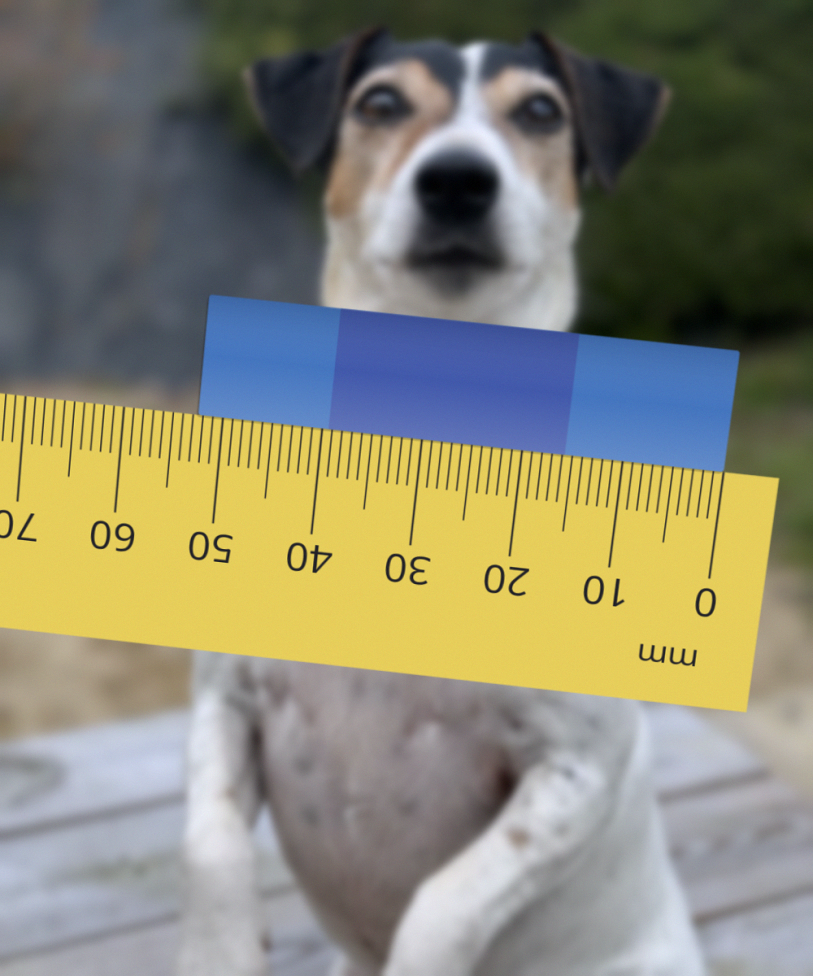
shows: 52.5 mm
